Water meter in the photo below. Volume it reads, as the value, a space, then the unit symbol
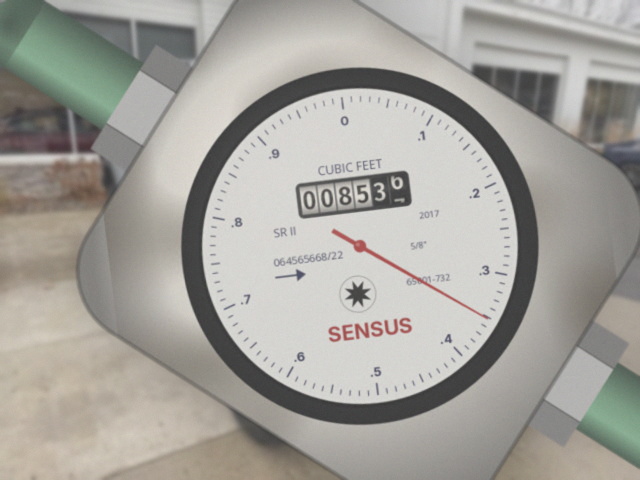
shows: 8536.35 ft³
